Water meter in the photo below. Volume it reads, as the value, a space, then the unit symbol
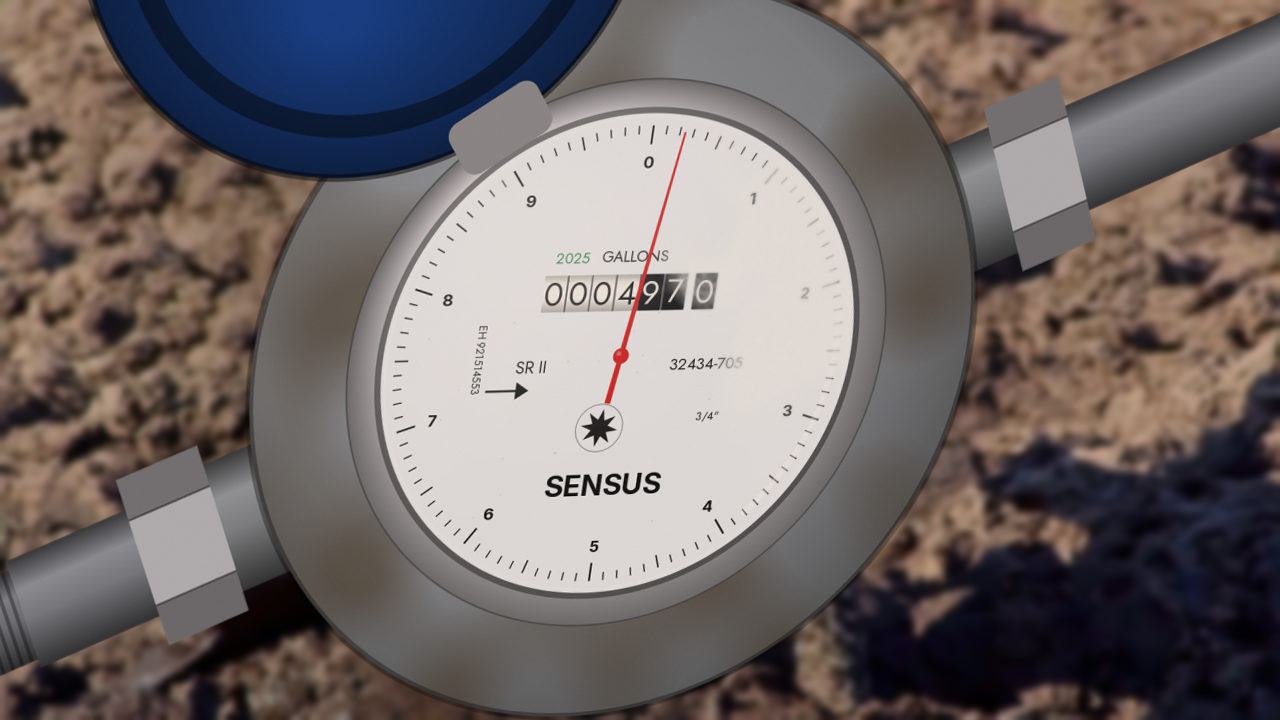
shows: 4970.2 gal
